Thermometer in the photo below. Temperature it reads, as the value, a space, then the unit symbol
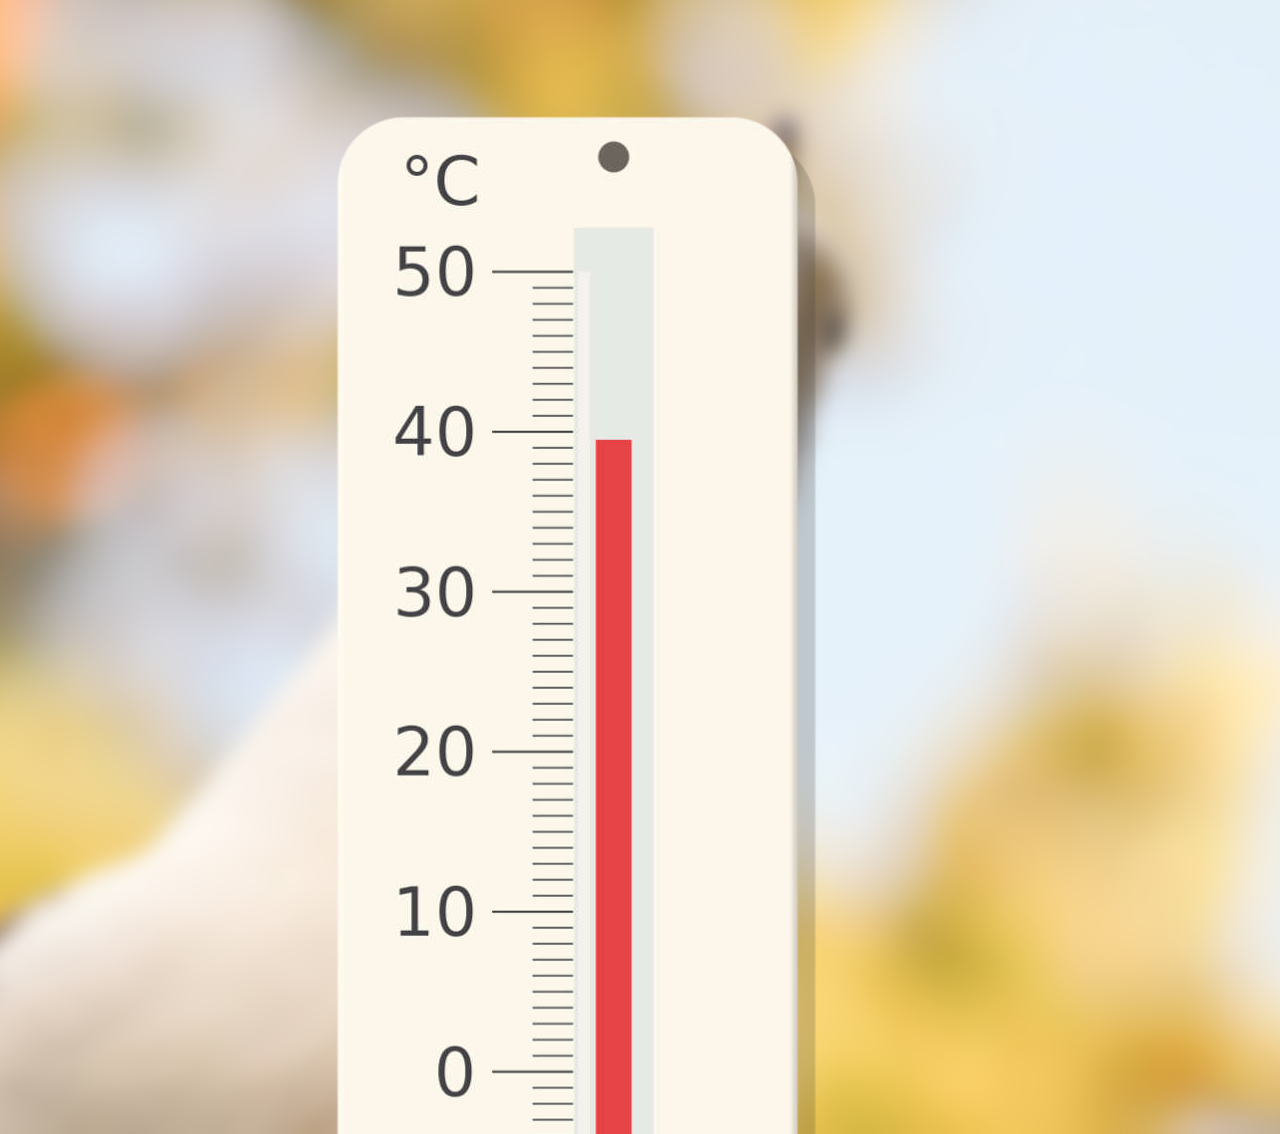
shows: 39.5 °C
